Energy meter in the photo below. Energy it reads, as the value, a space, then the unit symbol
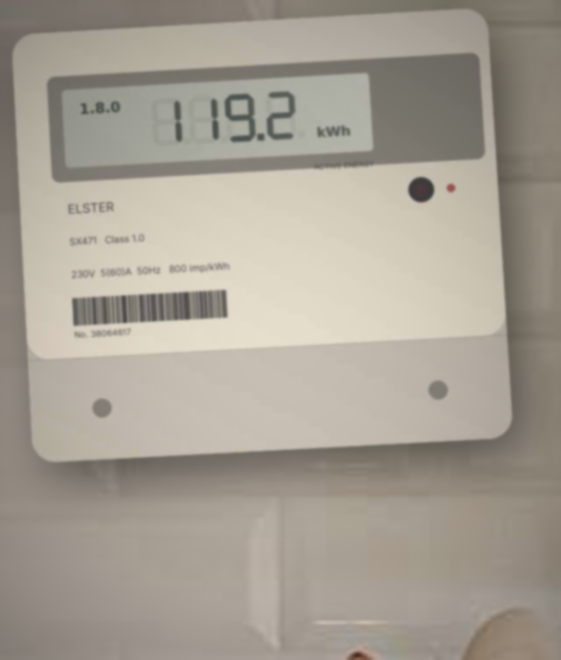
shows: 119.2 kWh
